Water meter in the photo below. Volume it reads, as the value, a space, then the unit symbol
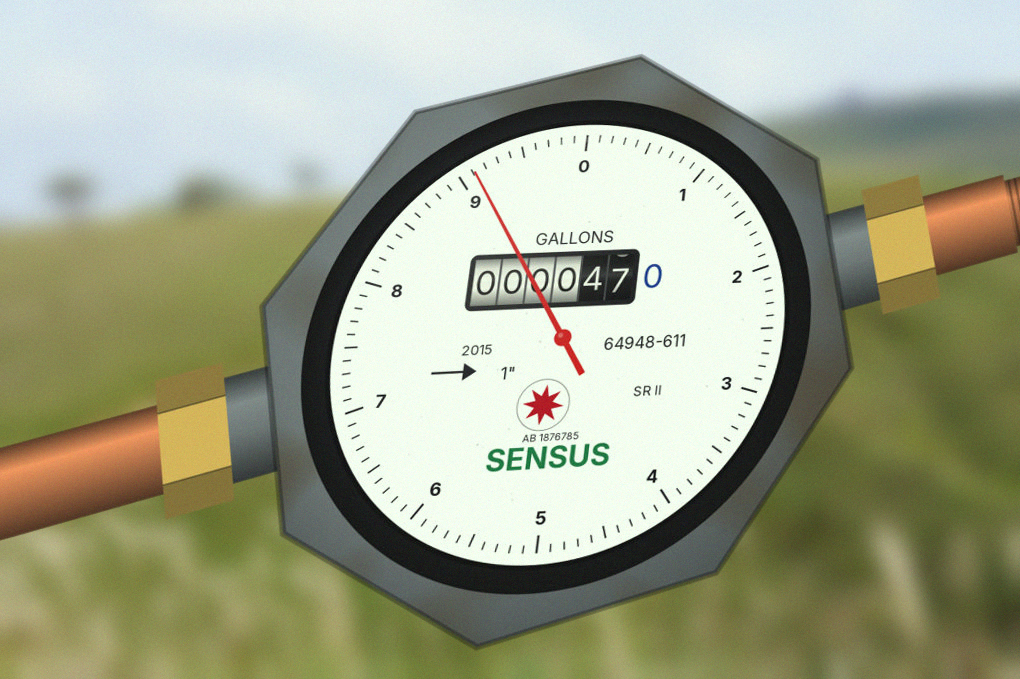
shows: 469.1 gal
